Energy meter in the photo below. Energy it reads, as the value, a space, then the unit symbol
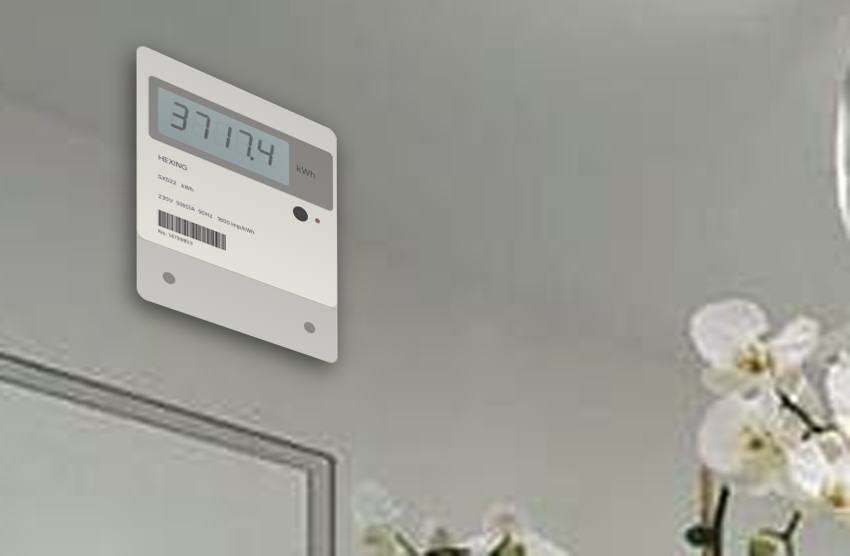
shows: 3717.4 kWh
